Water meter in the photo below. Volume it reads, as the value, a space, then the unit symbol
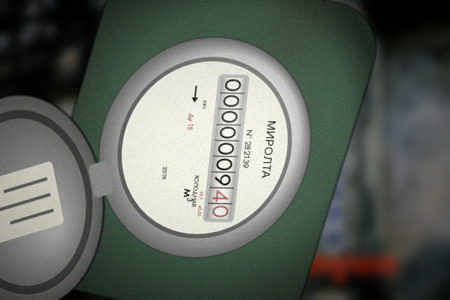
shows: 9.40 m³
